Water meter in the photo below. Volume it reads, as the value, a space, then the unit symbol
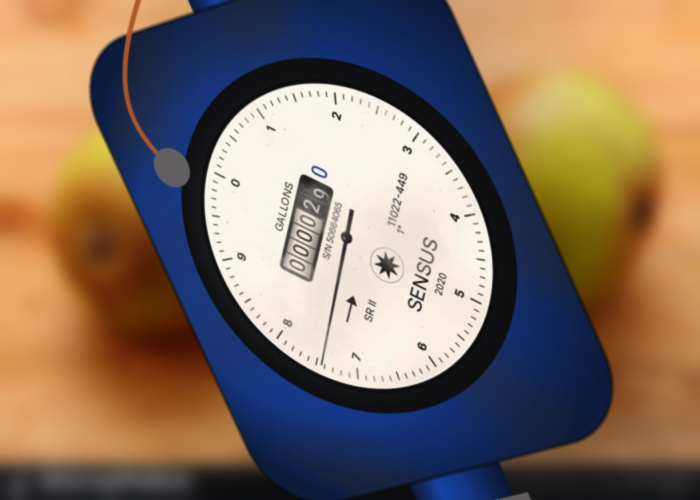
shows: 287.4 gal
